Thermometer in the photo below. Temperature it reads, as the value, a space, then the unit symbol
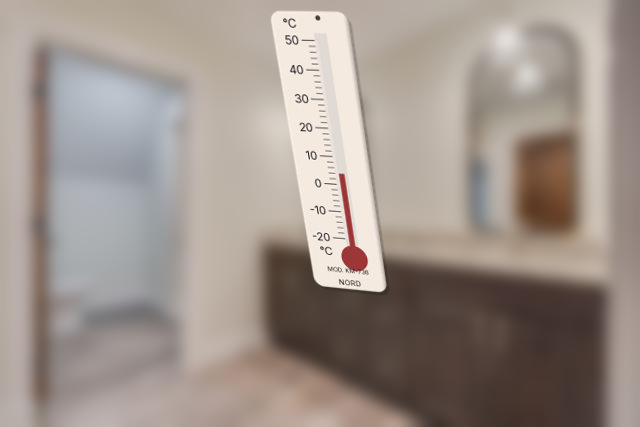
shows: 4 °C
